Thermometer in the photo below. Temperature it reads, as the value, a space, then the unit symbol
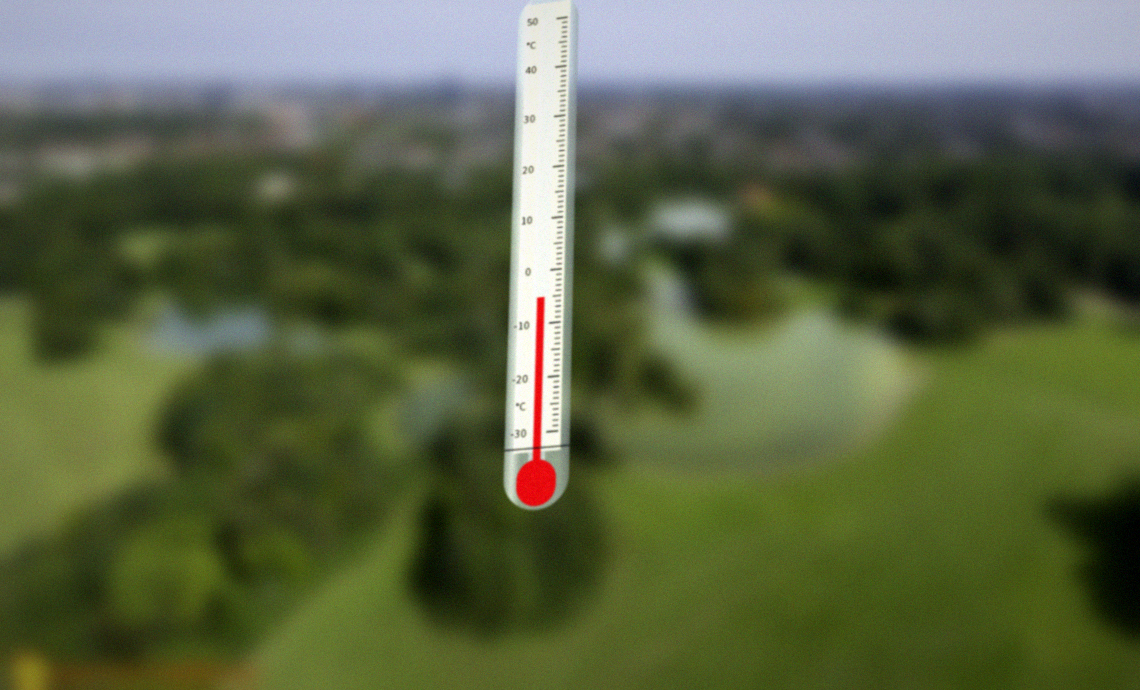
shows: -5 °C
